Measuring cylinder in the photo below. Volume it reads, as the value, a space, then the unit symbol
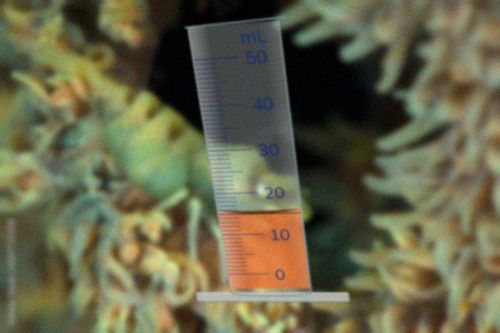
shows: 15 mL
